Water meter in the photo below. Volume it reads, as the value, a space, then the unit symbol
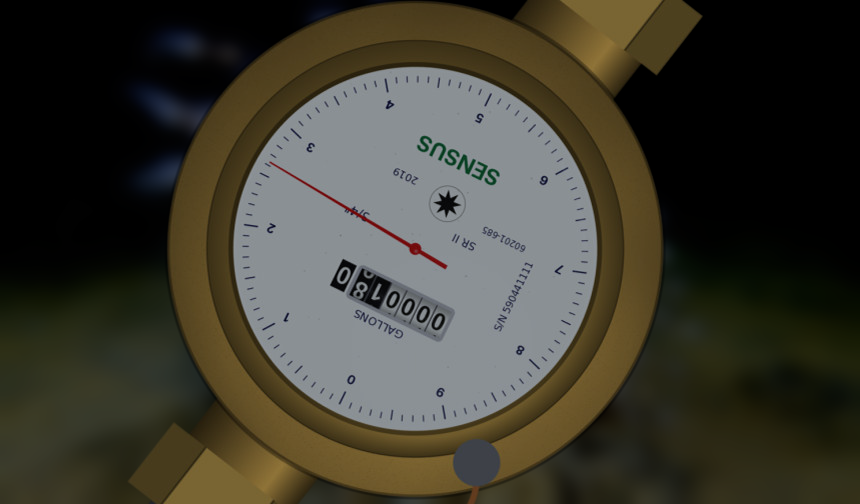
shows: 182.6 gal
